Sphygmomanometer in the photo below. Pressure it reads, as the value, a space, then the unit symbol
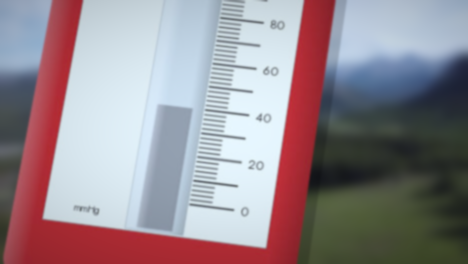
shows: 40 mmHg
